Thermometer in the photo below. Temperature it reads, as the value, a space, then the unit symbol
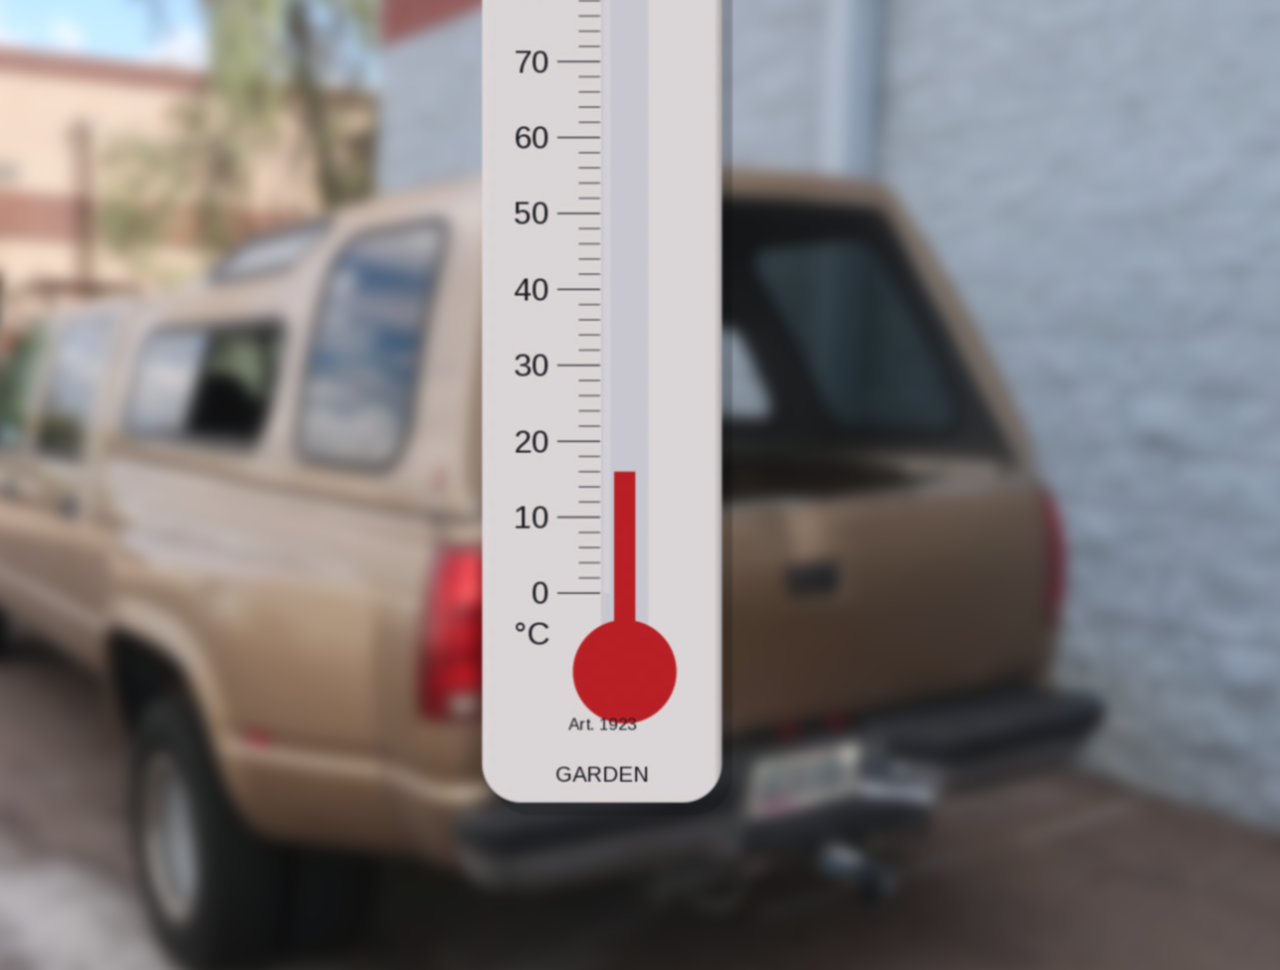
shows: 16 °C
